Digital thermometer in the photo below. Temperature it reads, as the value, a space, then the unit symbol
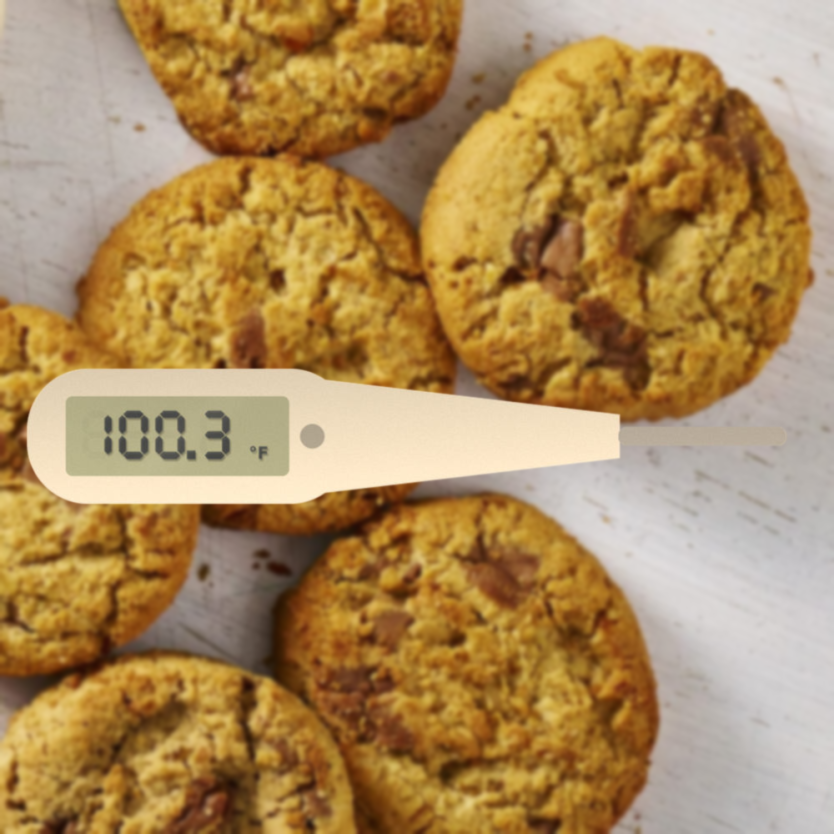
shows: 100.3 °F
